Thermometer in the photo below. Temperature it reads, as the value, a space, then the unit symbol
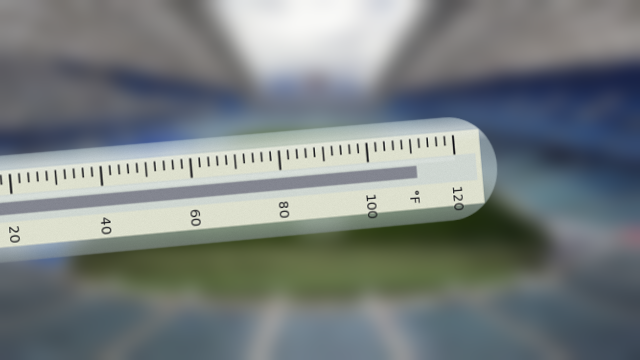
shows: 111 °F
